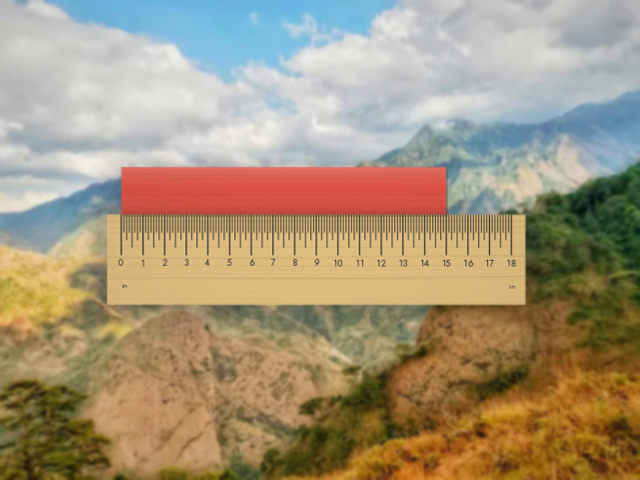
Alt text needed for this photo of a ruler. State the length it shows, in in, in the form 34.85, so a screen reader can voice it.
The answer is 15
